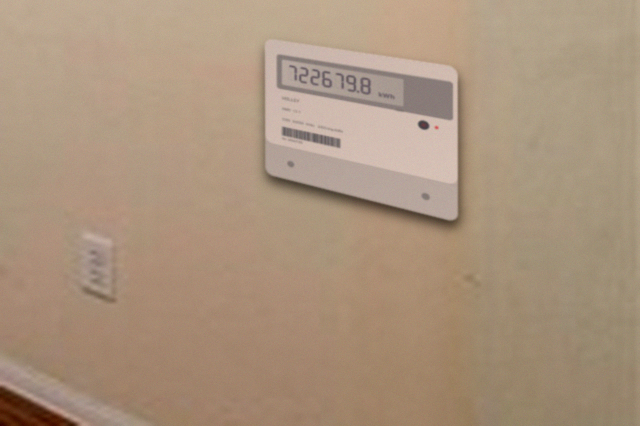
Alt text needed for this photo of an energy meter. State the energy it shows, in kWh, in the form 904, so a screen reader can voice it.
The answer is 722679.8
